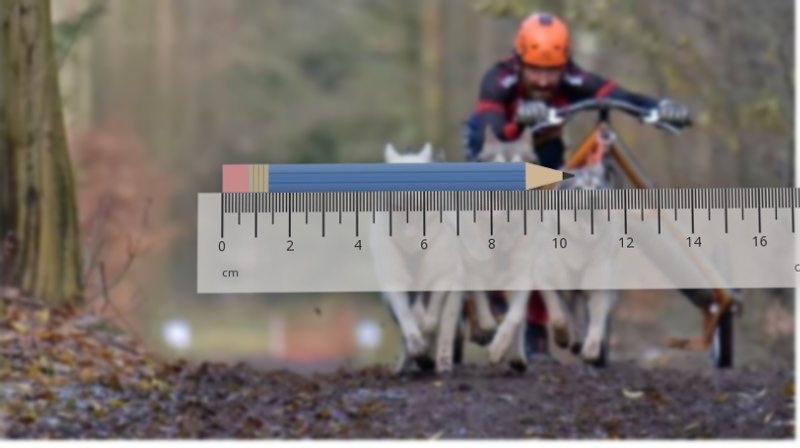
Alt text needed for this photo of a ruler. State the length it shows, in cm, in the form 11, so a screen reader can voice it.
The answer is 10.5
